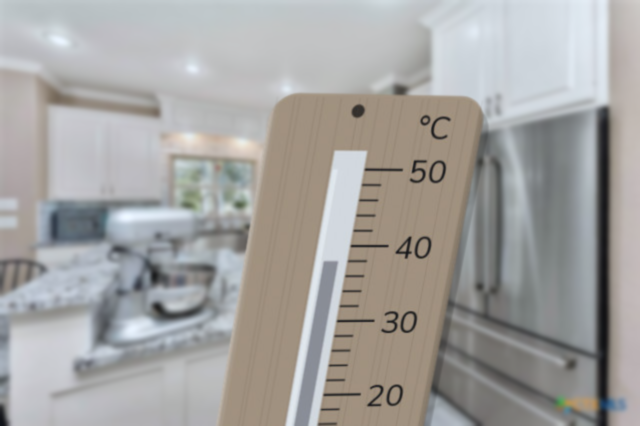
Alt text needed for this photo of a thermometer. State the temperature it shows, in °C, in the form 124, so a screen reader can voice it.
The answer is 38
